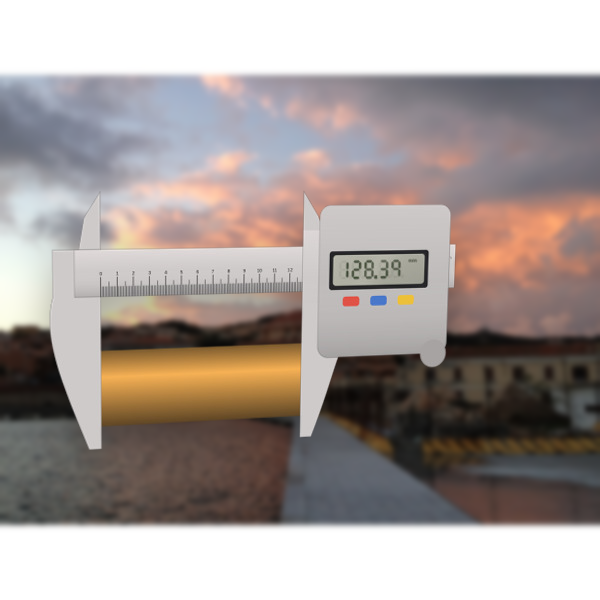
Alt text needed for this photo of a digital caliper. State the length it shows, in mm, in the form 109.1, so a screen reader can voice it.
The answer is 128.39
